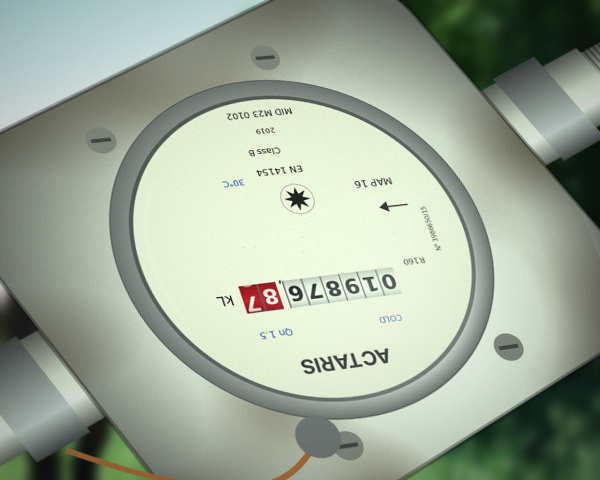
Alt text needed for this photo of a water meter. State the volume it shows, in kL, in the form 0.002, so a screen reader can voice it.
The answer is 19876.87
